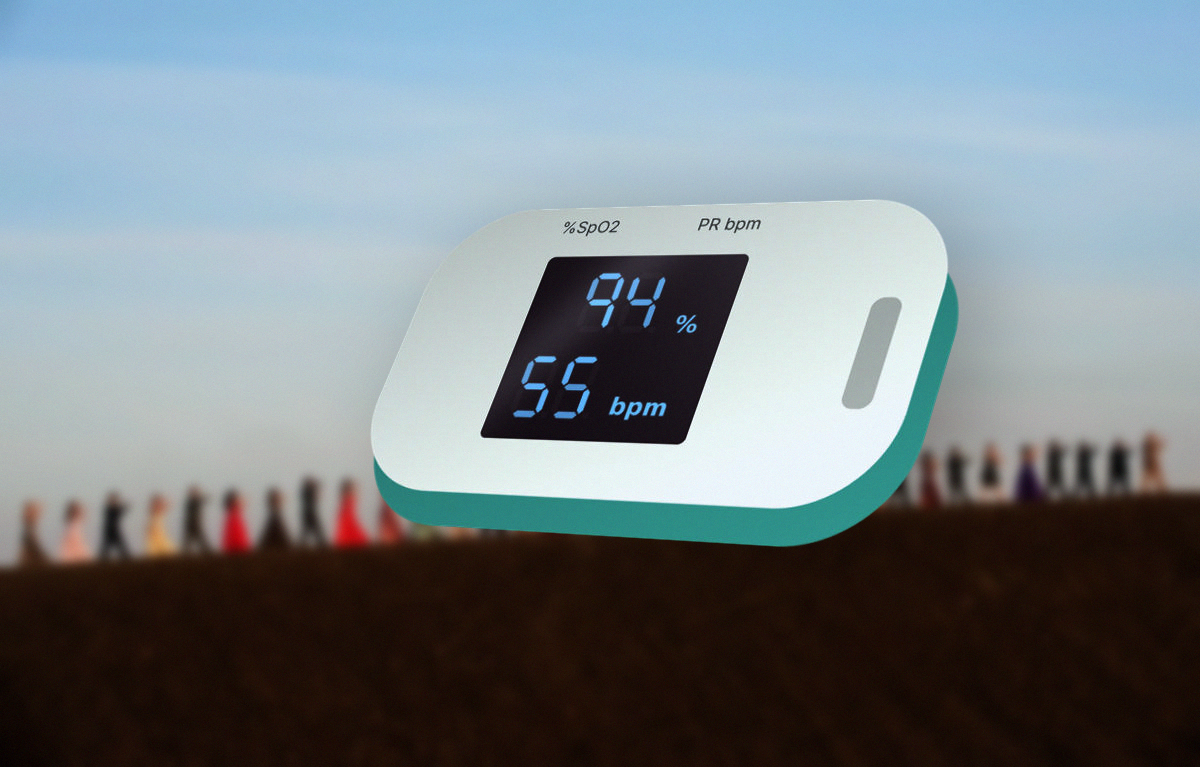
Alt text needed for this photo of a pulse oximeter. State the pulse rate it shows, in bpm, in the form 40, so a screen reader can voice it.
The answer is 55
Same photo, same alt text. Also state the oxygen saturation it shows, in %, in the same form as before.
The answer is 94
